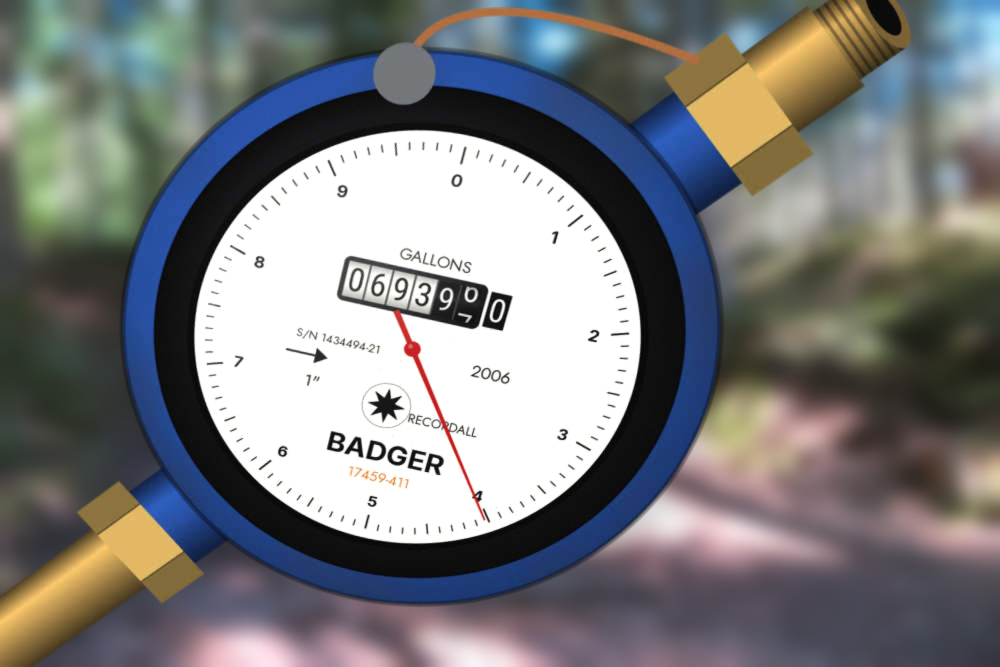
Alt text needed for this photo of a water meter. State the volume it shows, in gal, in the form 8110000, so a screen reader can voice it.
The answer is 693964.0
